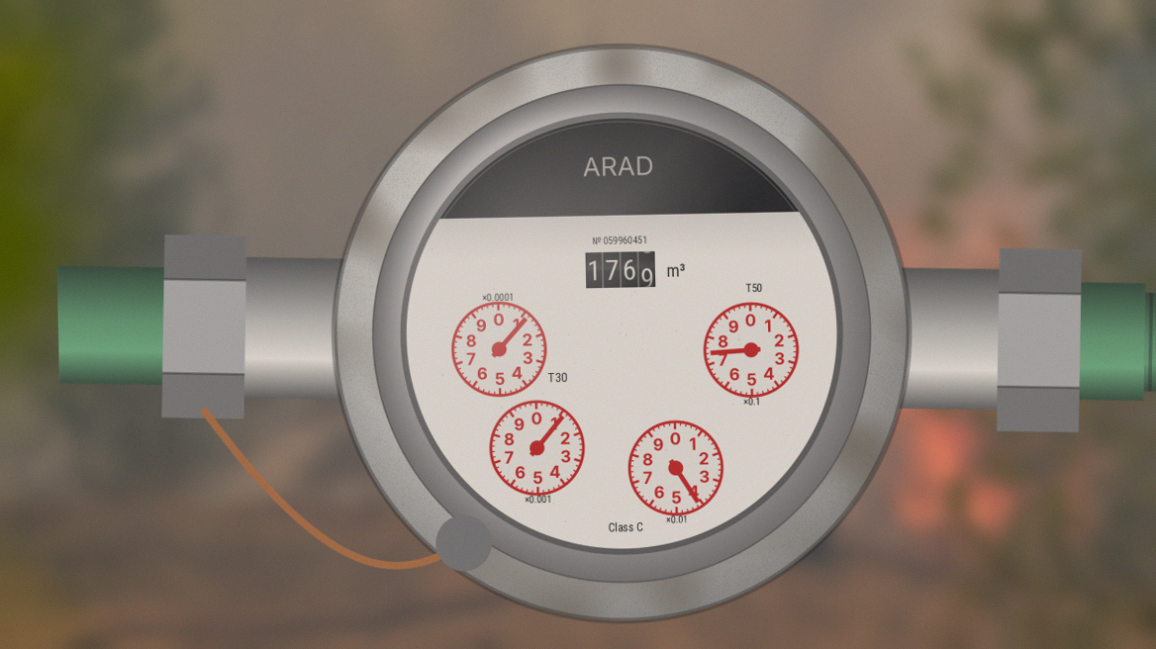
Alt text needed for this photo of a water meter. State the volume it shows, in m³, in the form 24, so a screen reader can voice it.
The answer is 1768.7411
